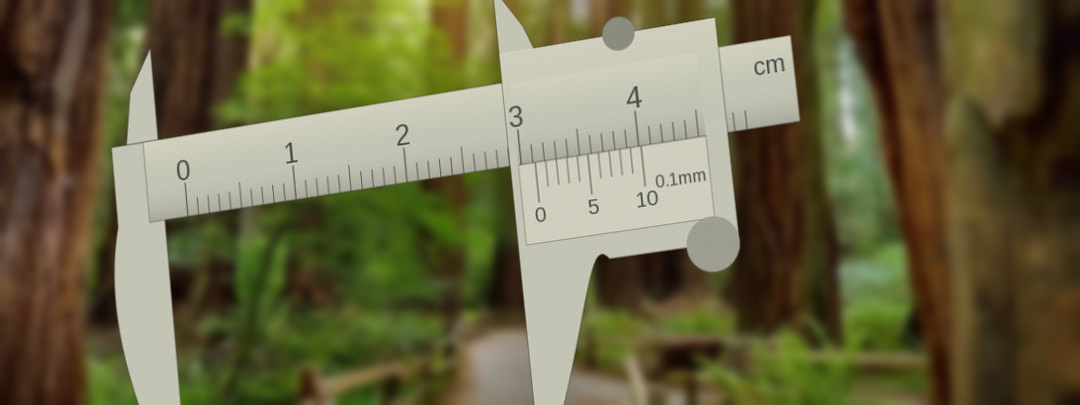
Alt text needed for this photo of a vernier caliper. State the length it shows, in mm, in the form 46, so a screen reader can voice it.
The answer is 31.2
